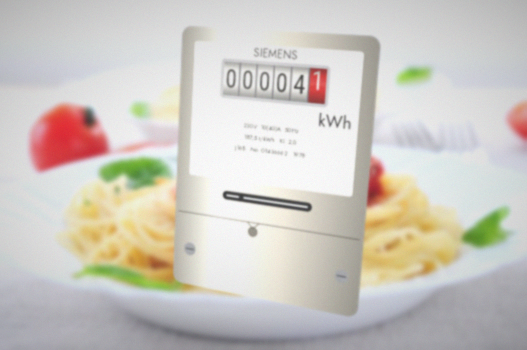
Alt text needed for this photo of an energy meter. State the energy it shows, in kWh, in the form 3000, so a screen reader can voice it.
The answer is 4.1
